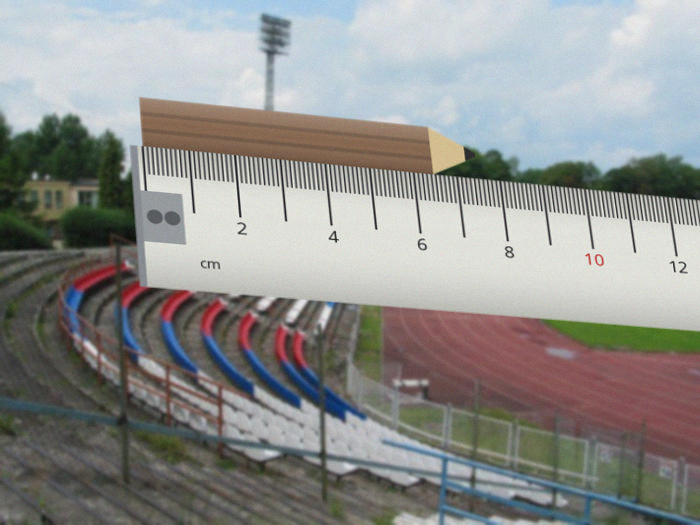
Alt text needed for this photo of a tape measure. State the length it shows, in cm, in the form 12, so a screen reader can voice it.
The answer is 7.5
